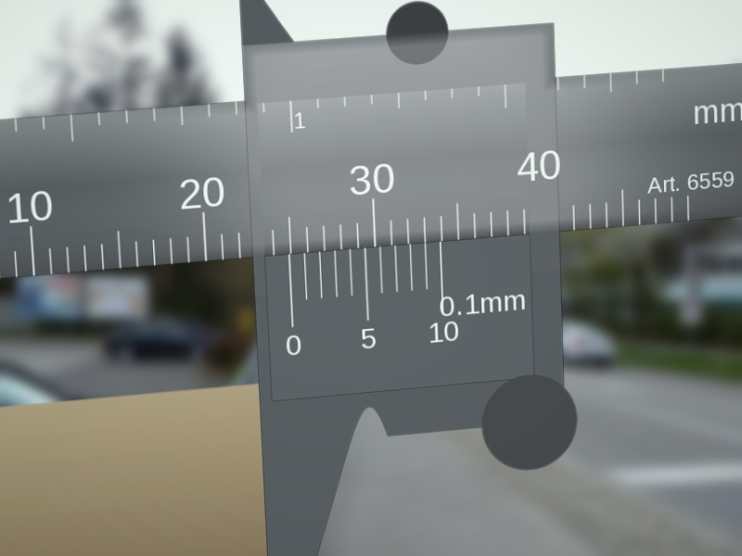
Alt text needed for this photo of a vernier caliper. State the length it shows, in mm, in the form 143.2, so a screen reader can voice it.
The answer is 24.9
